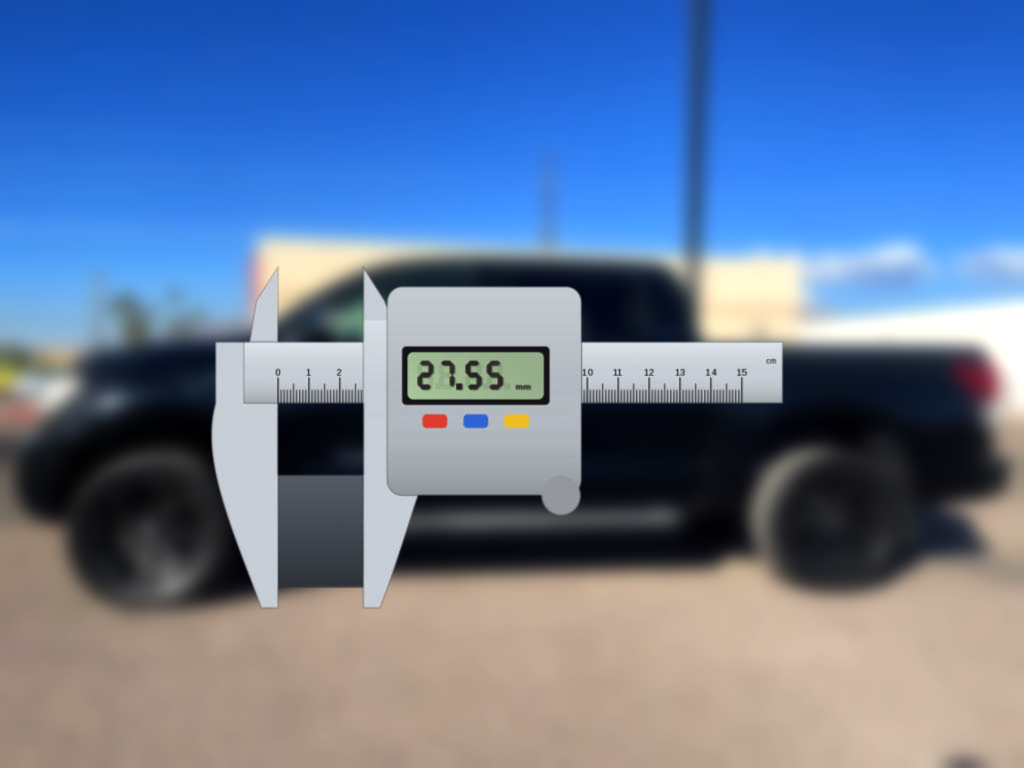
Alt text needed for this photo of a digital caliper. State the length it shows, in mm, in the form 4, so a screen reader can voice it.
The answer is 27.55
